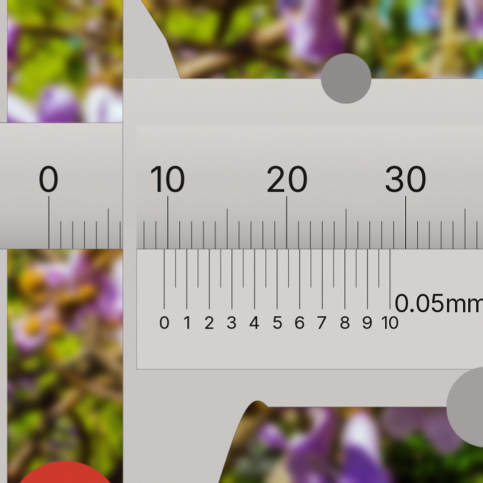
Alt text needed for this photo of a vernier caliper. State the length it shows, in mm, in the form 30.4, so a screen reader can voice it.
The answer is 9.7
